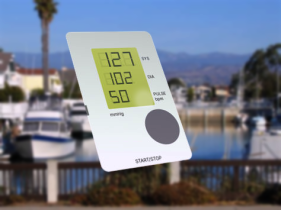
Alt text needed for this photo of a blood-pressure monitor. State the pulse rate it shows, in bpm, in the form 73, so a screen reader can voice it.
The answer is 50
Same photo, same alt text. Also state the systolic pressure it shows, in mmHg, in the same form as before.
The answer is 127
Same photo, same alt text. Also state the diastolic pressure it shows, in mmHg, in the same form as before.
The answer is 102
